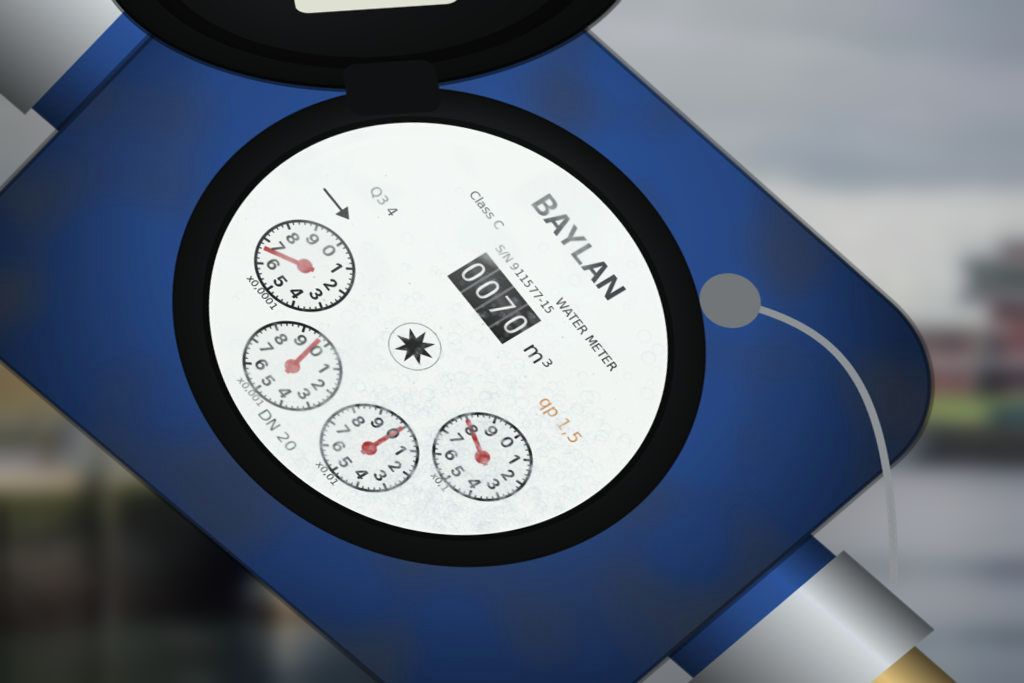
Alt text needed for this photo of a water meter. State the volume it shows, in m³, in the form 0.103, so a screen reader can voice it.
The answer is 70.7996
